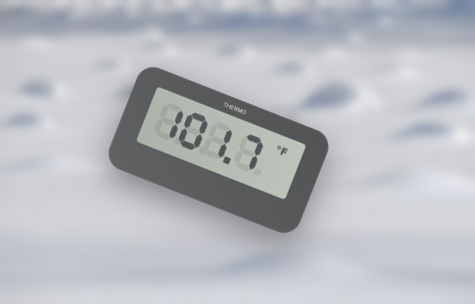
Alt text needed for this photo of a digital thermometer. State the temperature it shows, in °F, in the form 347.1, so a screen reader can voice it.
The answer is 101.7
